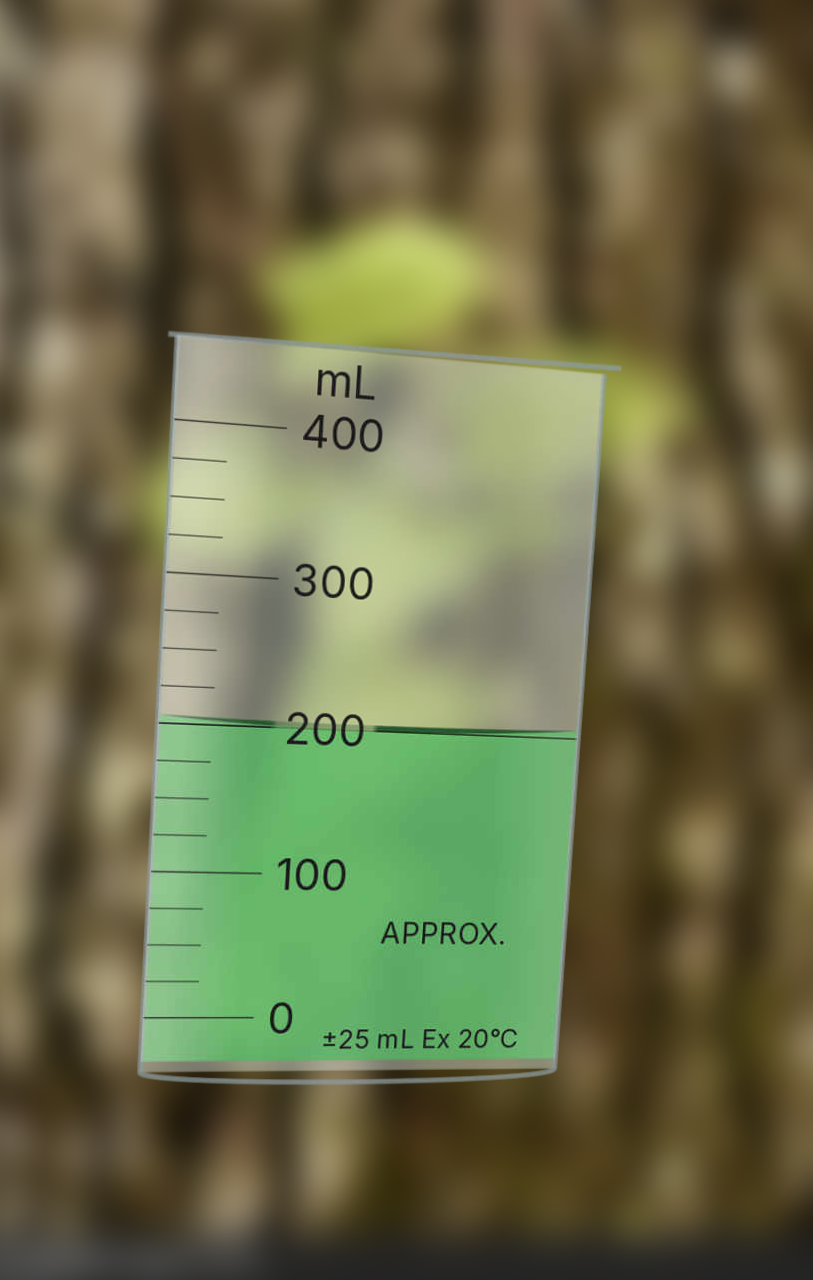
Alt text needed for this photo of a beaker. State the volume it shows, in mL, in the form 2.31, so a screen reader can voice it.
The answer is 200
